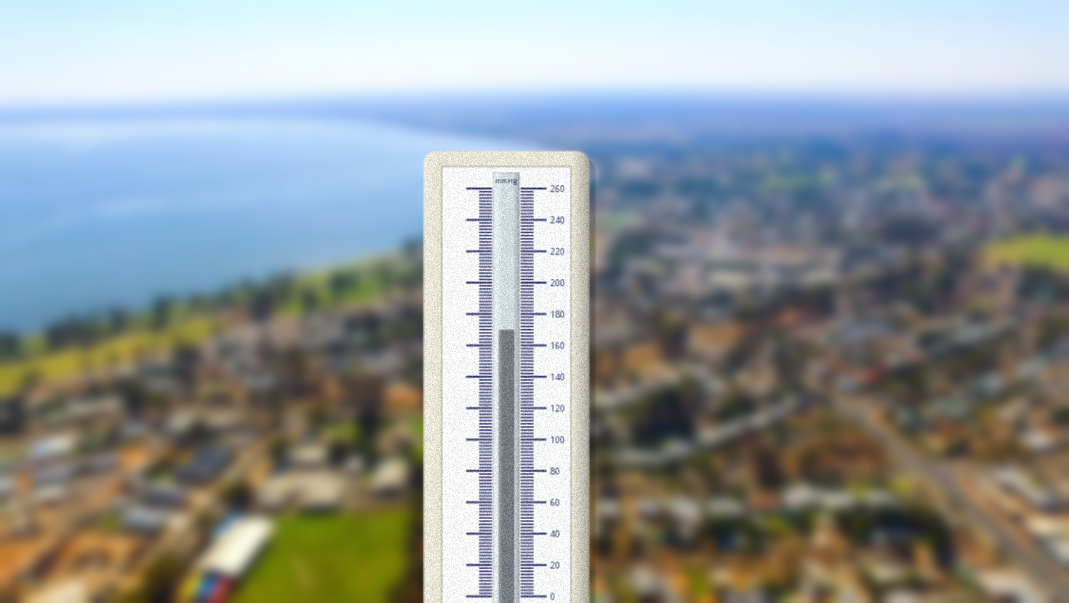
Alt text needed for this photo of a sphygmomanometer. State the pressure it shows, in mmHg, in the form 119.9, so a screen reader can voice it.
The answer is 170
